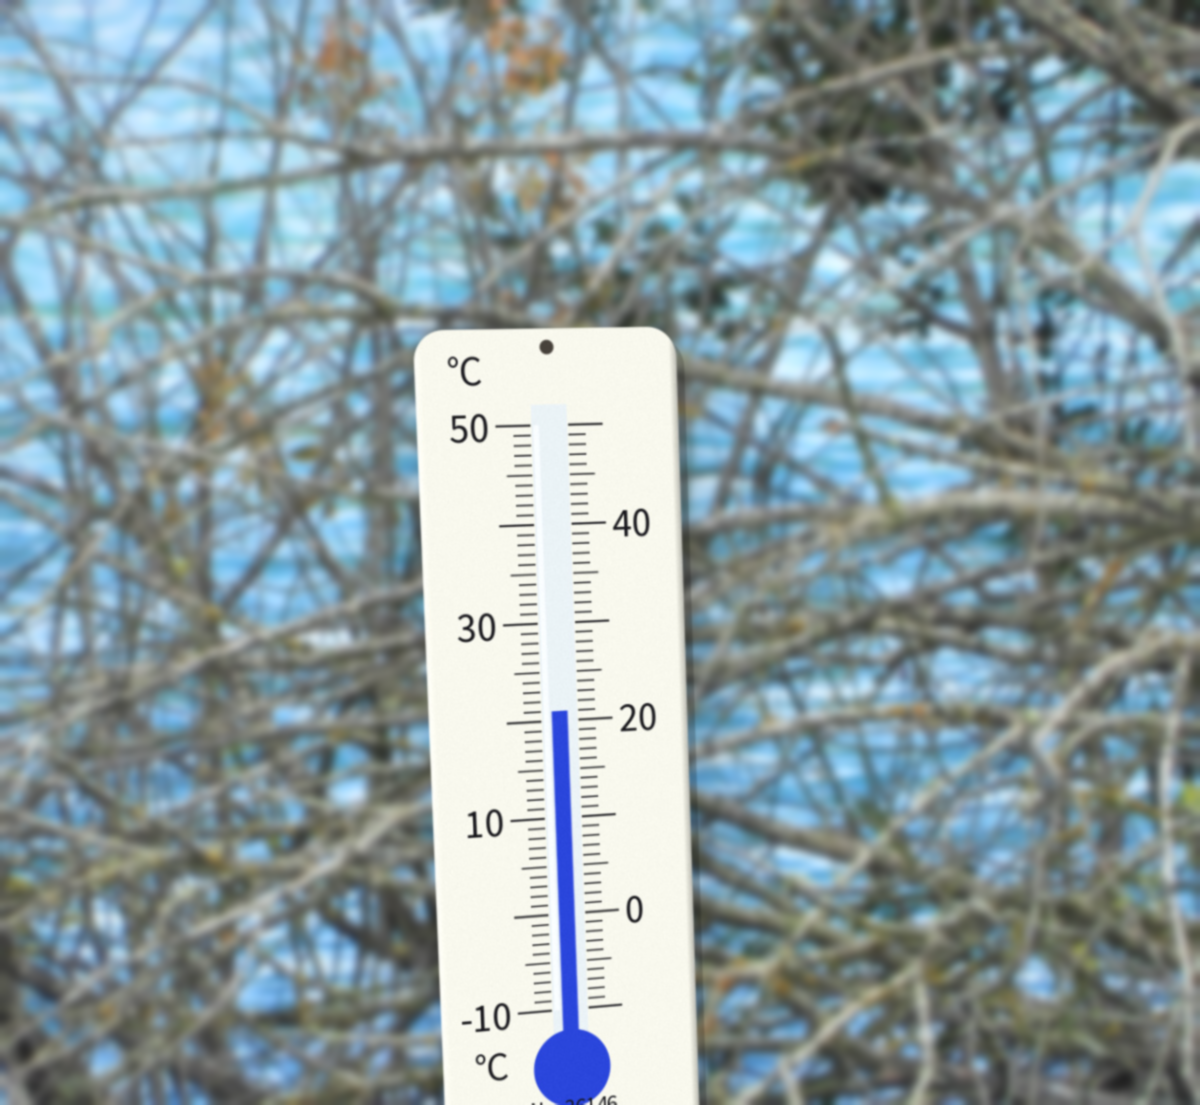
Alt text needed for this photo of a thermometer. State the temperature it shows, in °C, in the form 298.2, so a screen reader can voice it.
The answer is 21
